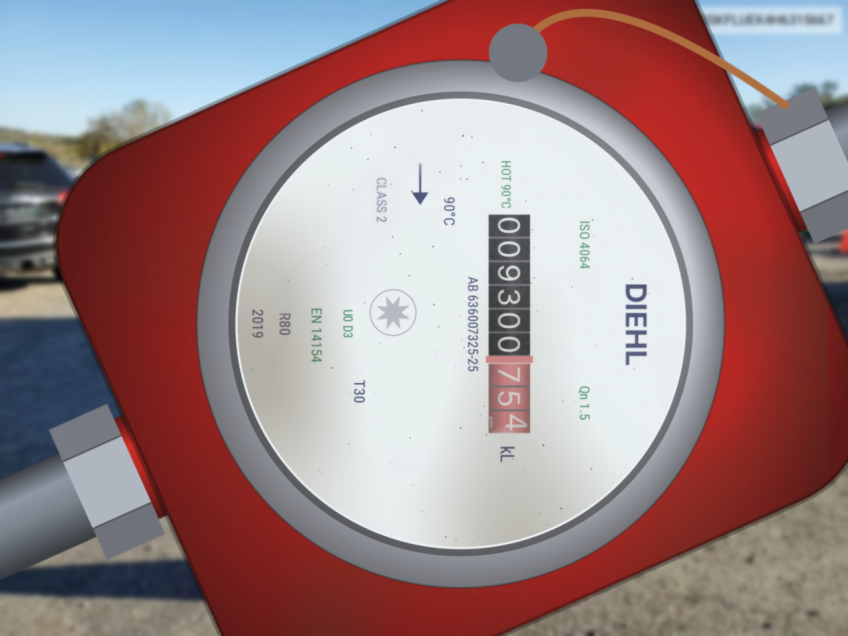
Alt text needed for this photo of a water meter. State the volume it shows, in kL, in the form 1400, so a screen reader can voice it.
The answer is 9300.754
